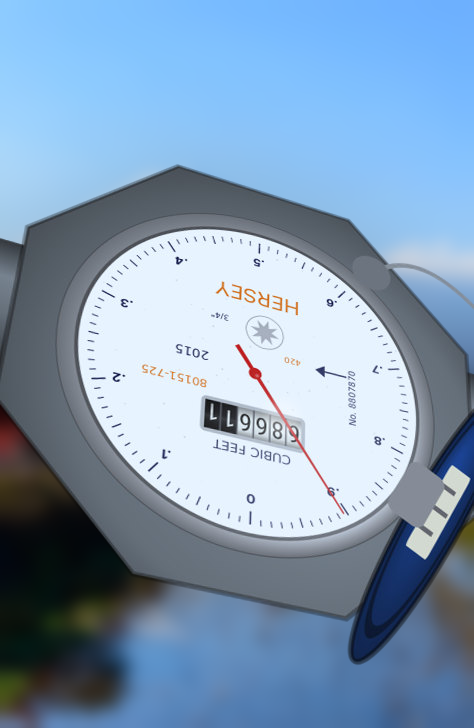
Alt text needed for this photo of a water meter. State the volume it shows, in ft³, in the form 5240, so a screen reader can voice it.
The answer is 686610.90
